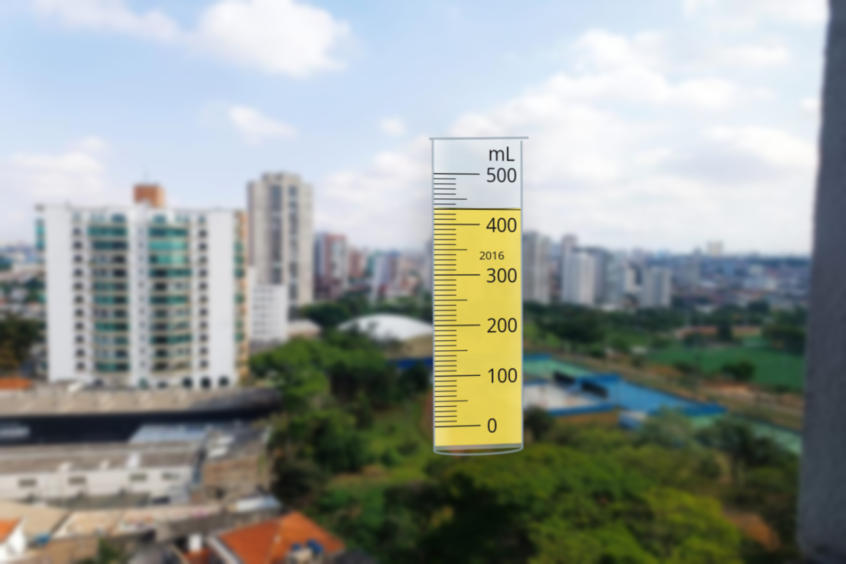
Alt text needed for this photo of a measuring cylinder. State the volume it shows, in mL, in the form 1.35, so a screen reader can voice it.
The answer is 430
